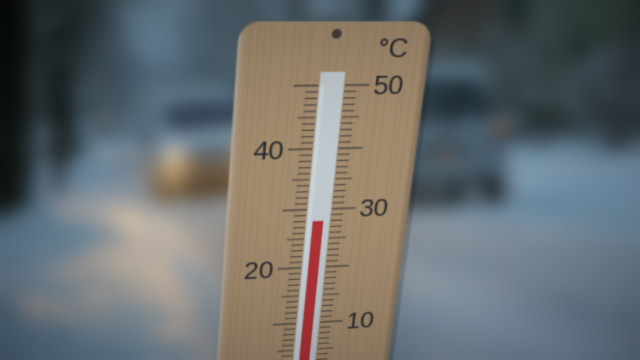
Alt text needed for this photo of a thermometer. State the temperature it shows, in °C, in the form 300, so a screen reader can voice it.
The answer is 28
